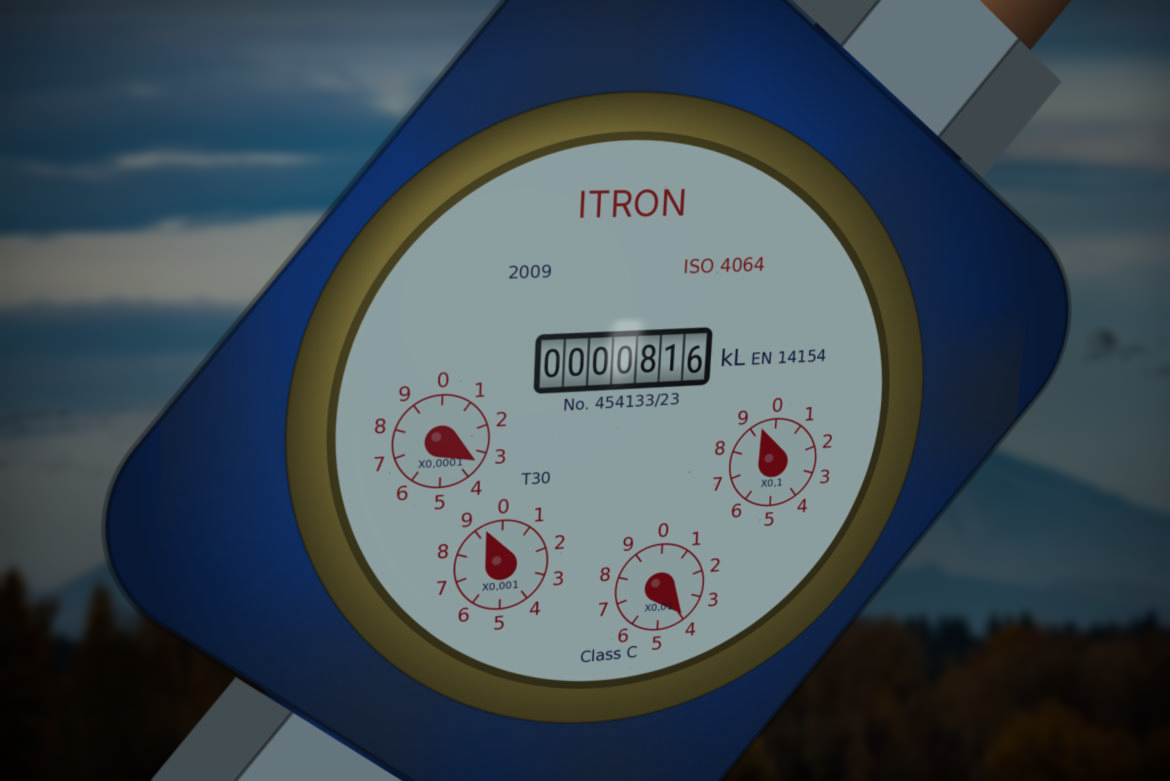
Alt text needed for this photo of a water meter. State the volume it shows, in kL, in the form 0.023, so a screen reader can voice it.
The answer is 815.9393
